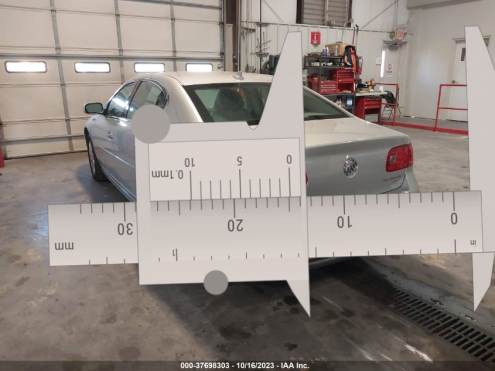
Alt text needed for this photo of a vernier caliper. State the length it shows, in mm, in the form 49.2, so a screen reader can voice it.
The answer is 14.9
